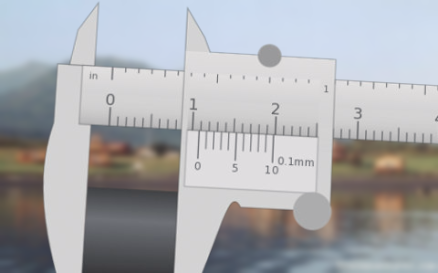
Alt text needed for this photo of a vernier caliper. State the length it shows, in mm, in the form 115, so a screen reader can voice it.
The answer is 10.8
